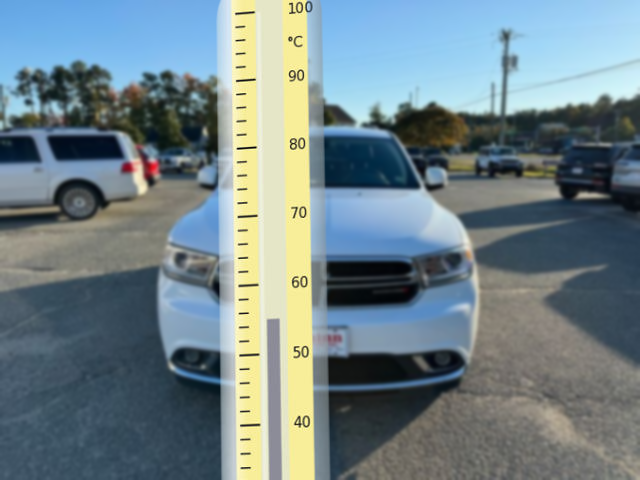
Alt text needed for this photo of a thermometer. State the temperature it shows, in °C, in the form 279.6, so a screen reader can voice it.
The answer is 55
